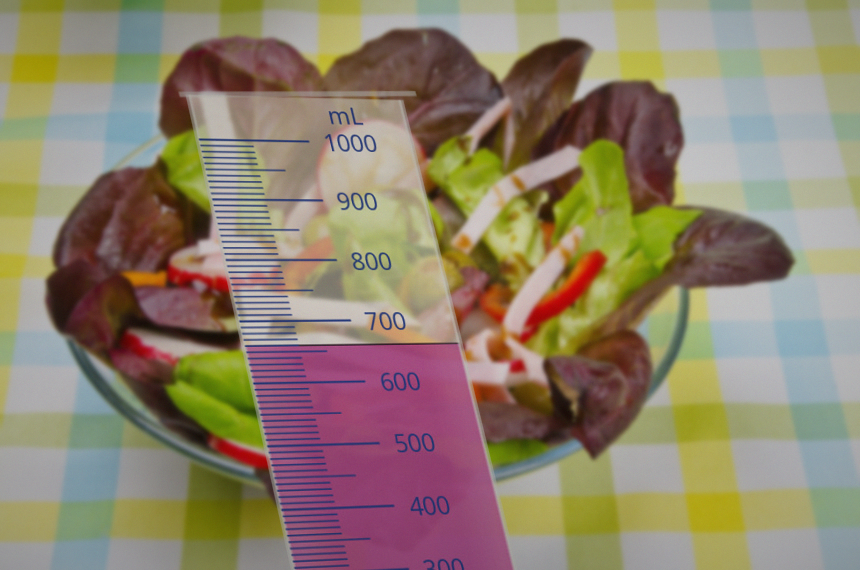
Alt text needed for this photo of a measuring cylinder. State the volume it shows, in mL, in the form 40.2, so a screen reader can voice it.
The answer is 660
